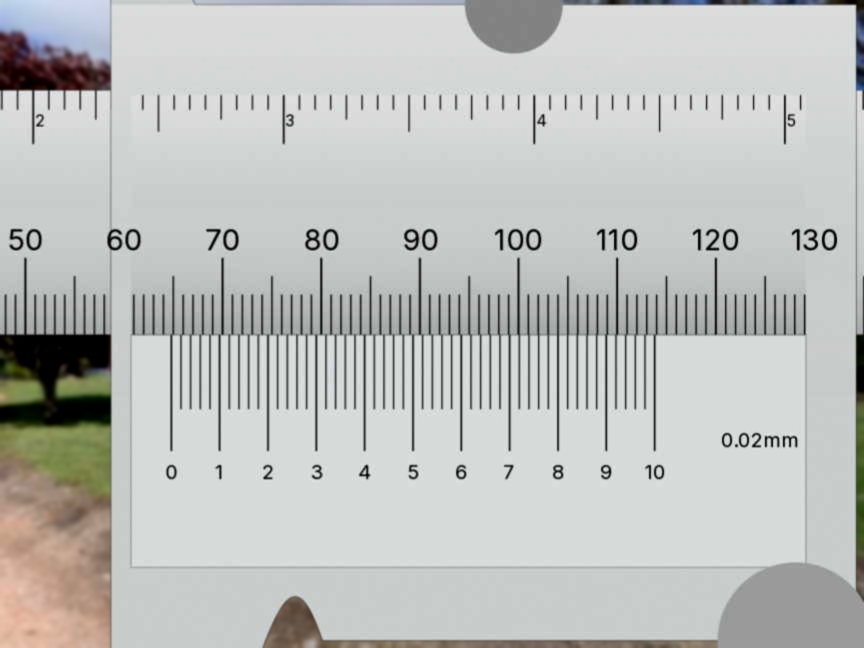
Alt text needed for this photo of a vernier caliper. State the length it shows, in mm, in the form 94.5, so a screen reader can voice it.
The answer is 64.8
